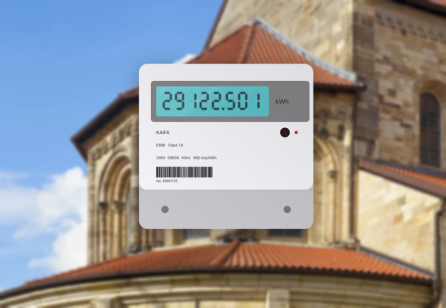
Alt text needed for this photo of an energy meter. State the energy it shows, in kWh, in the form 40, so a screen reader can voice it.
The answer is 29122.501
